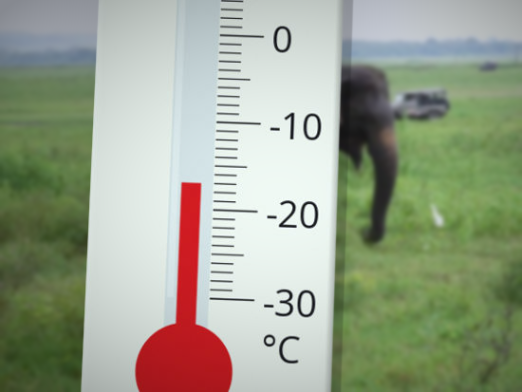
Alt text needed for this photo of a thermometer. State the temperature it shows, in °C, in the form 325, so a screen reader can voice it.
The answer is -17
